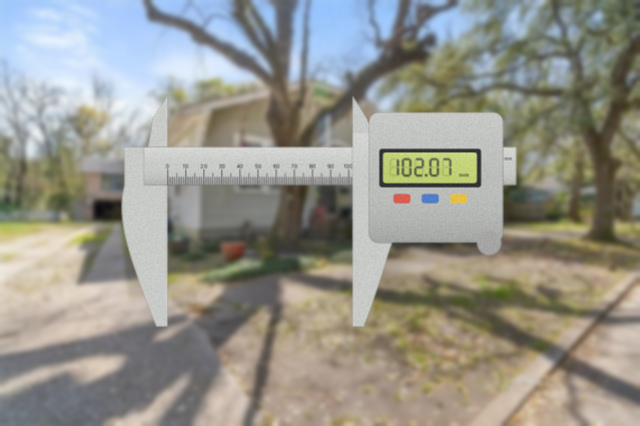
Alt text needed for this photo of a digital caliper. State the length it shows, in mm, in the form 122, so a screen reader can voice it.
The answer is 102.07
